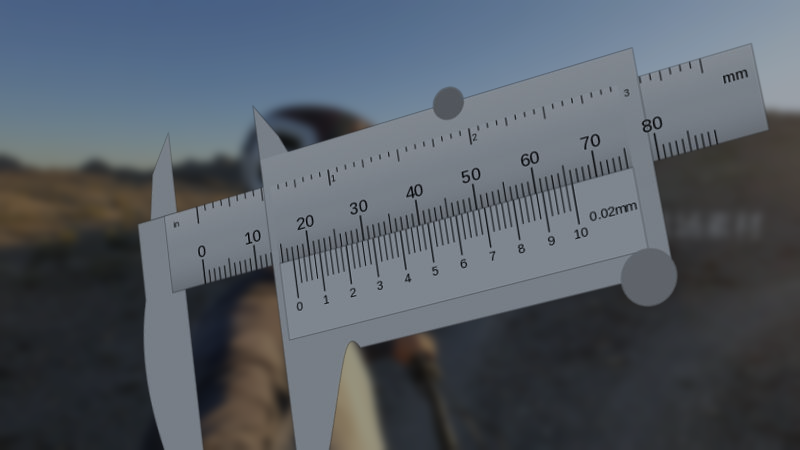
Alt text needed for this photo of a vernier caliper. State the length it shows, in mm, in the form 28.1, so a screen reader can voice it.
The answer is 17.0
